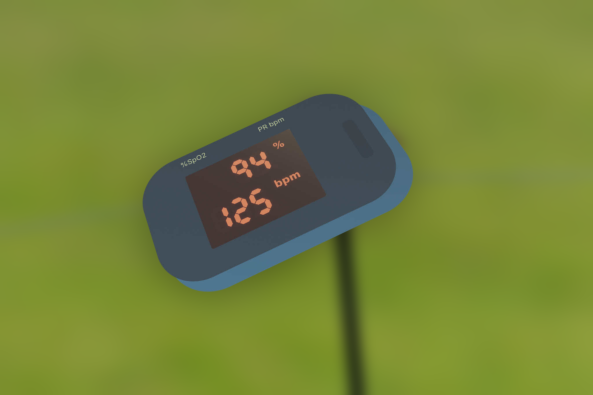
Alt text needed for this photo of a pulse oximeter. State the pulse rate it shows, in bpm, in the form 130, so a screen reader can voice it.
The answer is 125
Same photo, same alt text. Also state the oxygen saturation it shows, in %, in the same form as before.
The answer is 94
